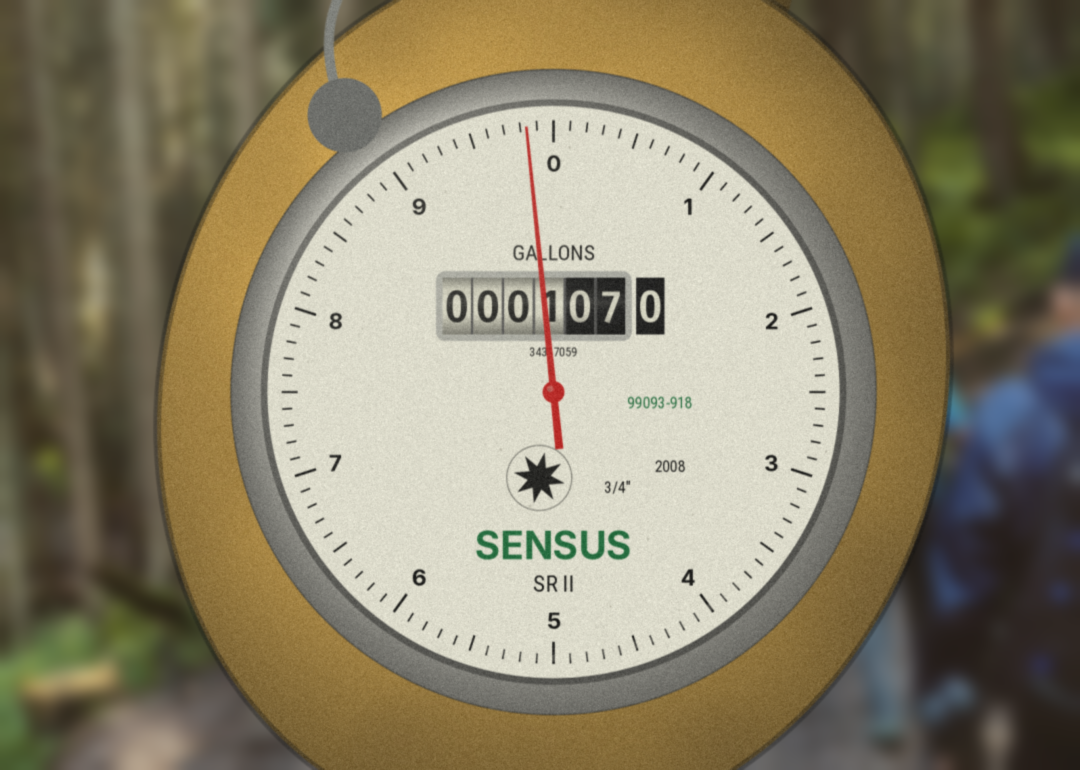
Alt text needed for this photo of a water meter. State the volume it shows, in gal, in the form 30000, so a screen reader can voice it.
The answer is 1069.8
